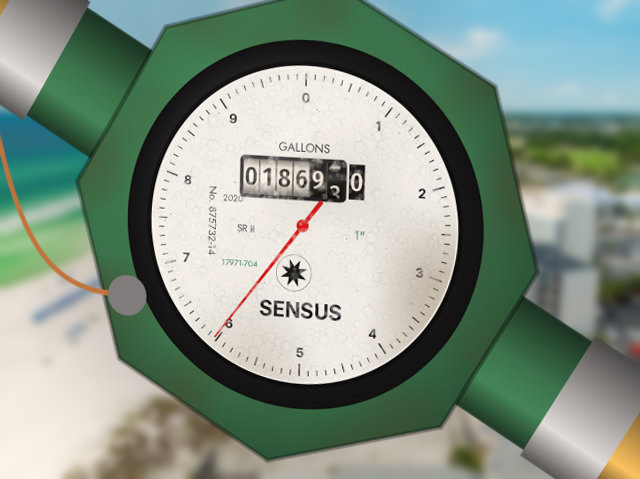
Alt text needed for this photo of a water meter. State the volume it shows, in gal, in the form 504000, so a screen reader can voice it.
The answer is 186926.0
